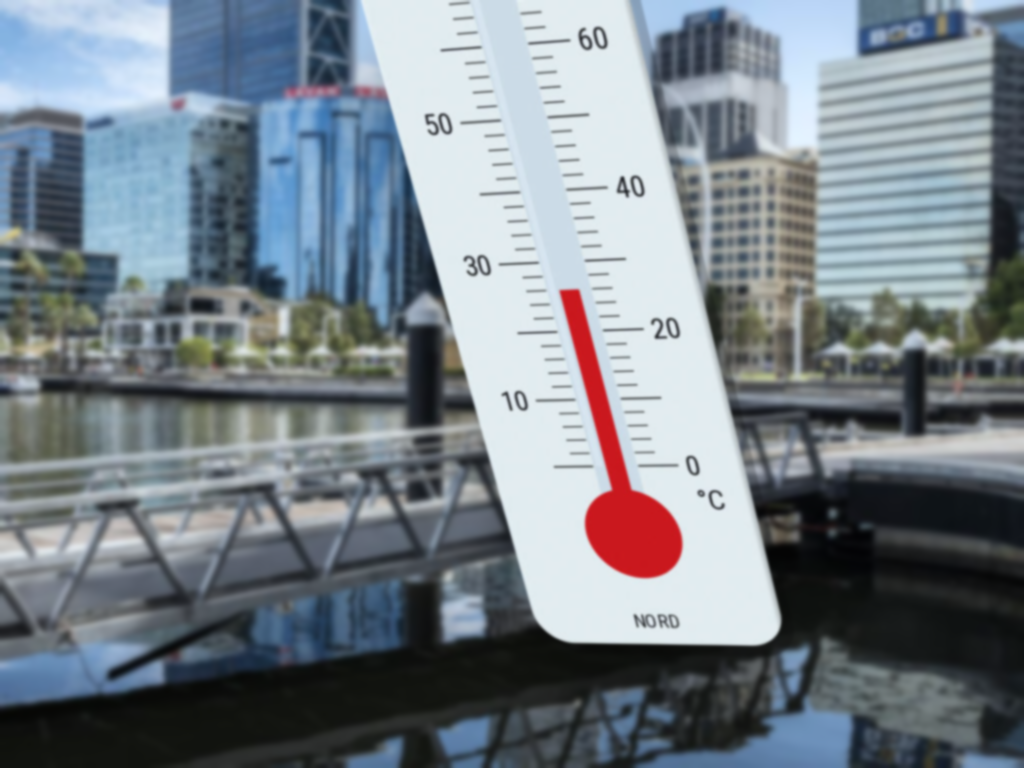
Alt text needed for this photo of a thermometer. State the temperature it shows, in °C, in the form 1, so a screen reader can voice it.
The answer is 26
